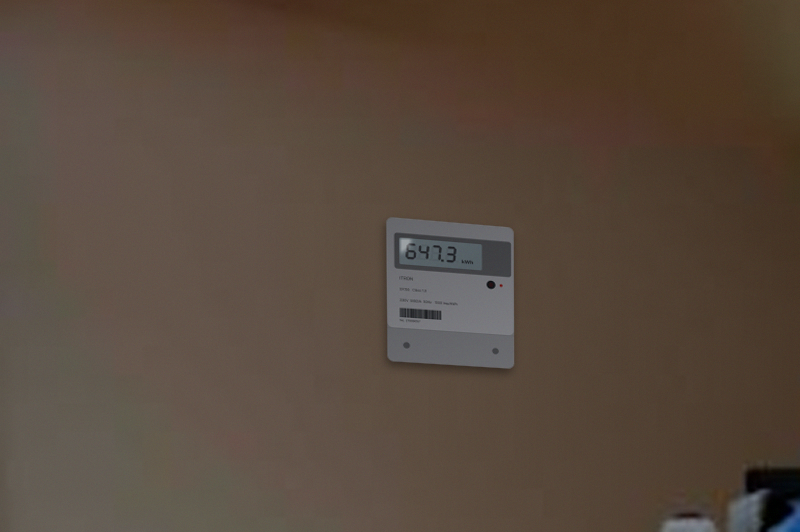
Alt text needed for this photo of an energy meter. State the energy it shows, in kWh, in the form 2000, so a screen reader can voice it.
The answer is 647.3
